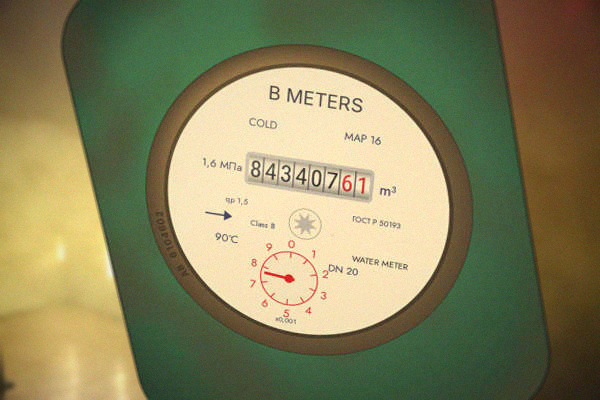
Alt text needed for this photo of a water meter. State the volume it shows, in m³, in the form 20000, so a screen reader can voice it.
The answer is 843407.617
